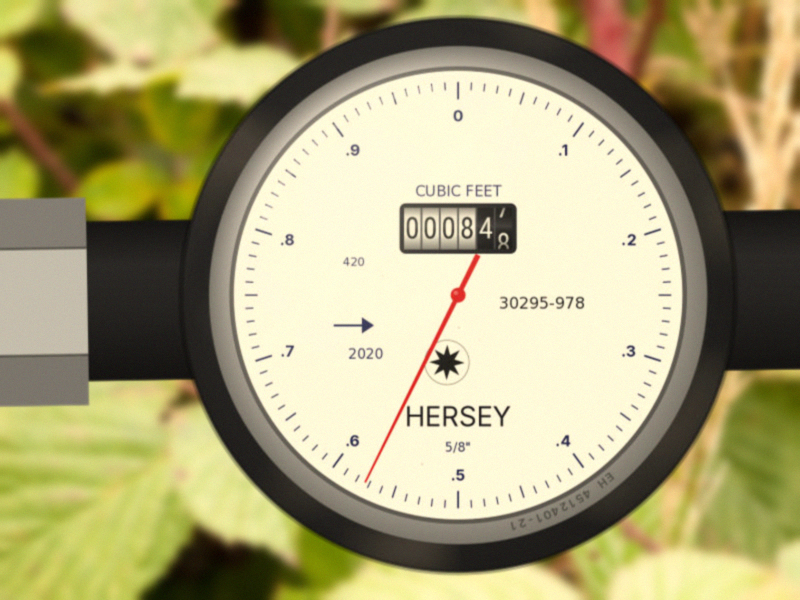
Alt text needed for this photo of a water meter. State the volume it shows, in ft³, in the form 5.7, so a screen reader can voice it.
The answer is 847.57
